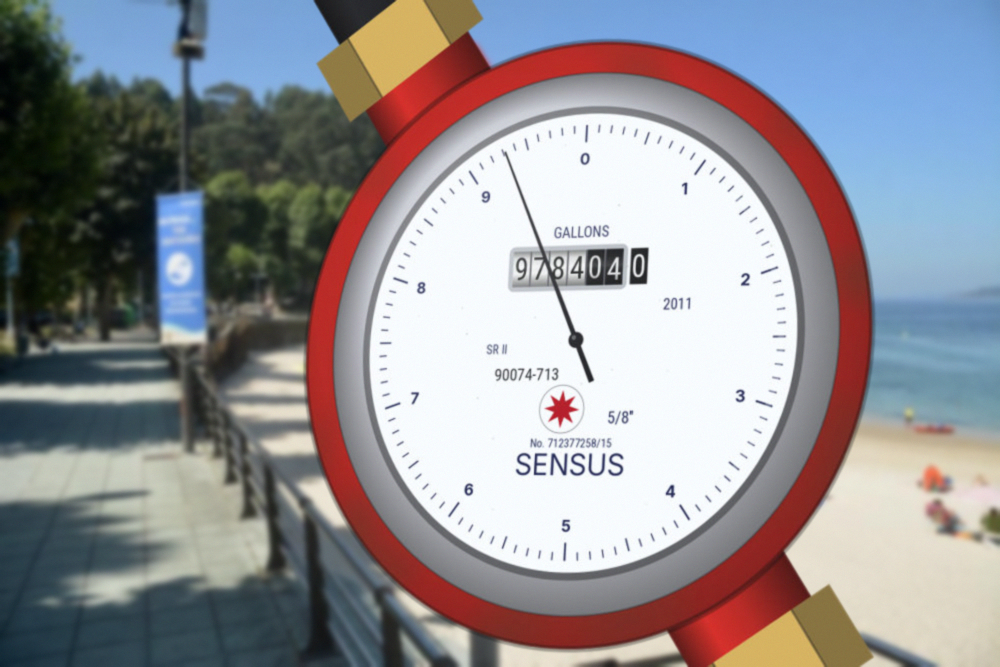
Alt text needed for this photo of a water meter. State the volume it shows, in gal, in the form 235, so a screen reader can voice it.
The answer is 9784039.3
